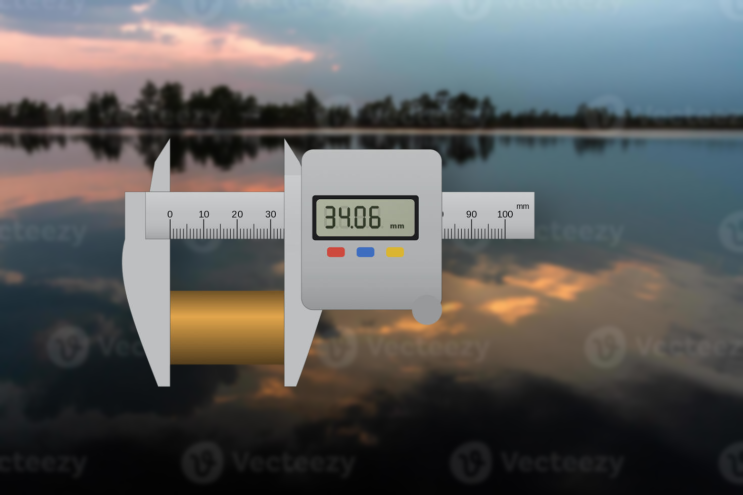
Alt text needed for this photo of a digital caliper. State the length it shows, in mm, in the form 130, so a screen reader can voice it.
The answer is 34.06
